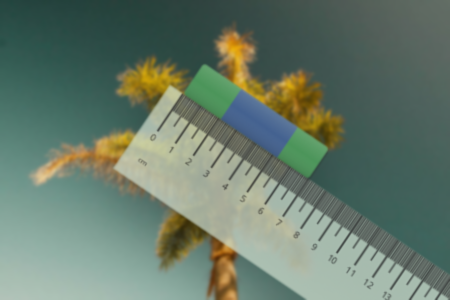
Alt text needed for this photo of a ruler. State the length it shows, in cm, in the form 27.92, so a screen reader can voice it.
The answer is 7
